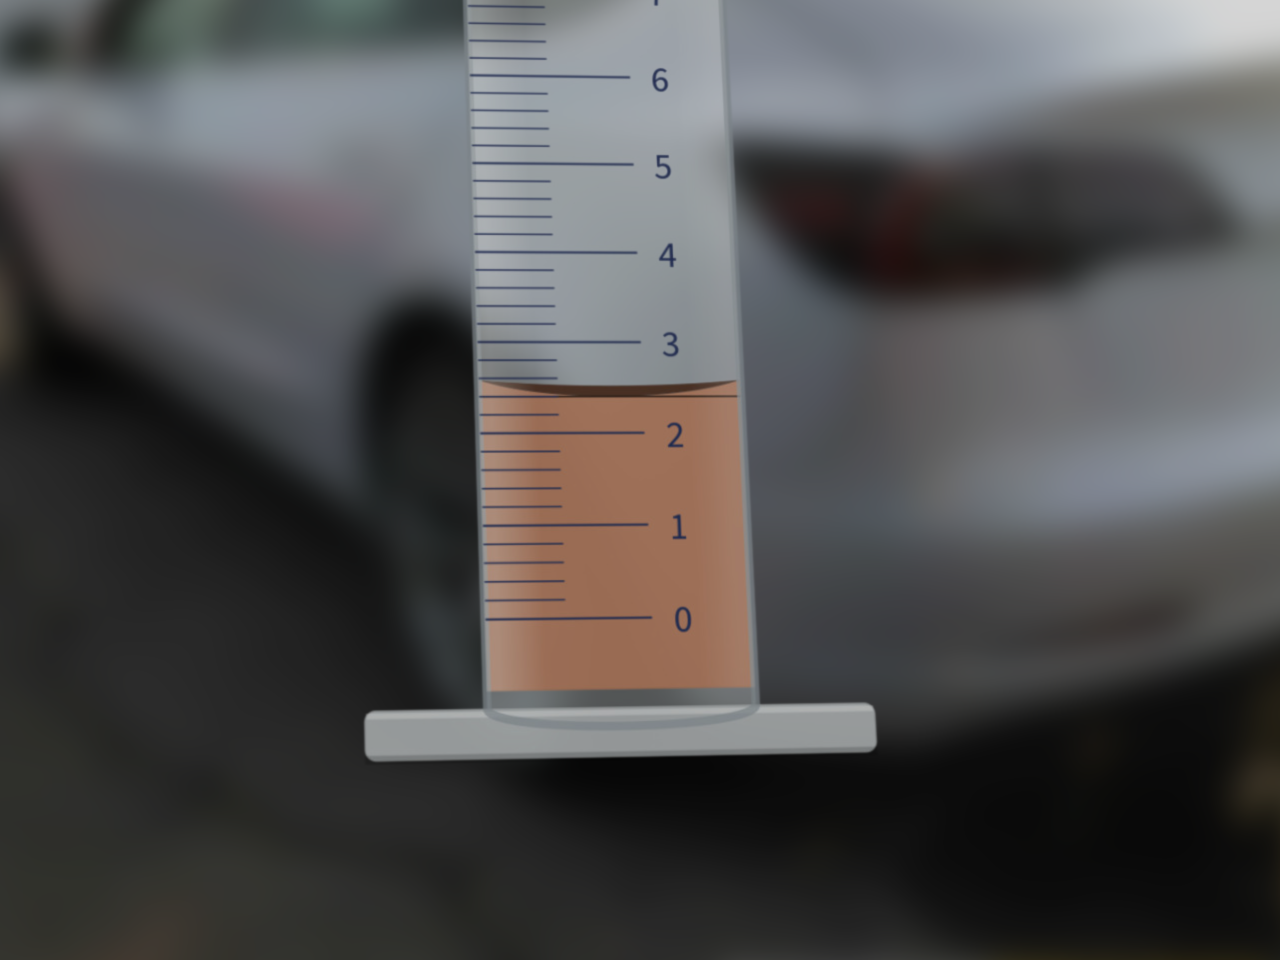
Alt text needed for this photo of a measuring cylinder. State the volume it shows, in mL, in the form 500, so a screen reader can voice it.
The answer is 2.4
